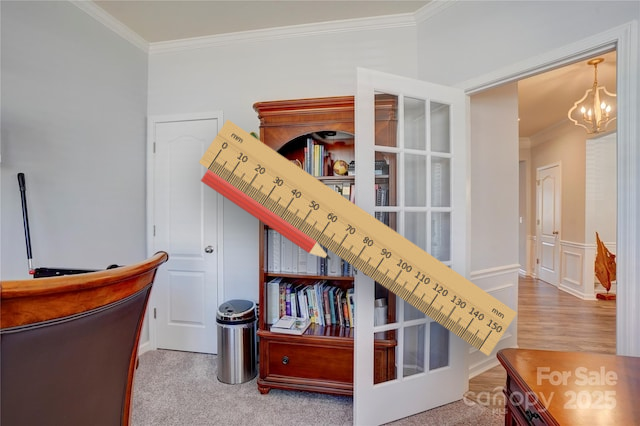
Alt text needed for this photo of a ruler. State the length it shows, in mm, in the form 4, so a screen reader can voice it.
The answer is 70
